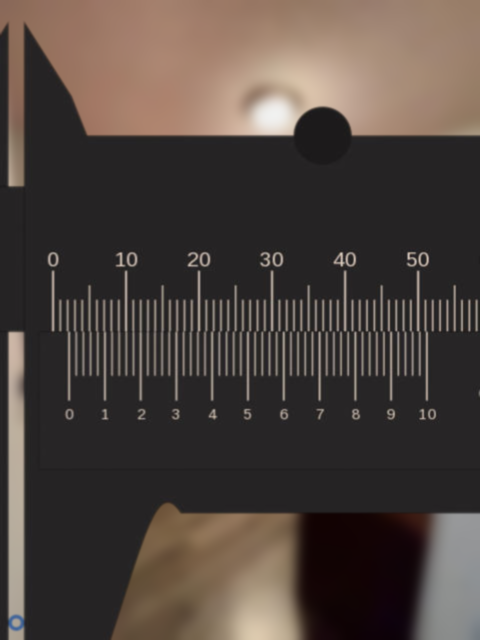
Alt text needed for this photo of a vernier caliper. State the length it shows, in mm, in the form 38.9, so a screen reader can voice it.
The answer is 2.2
